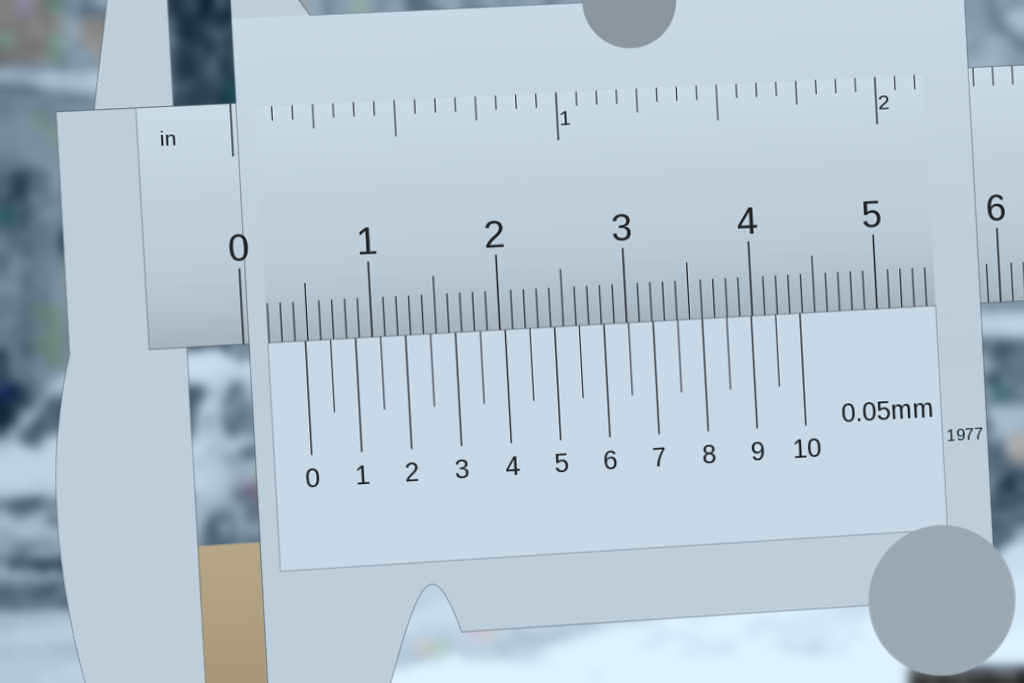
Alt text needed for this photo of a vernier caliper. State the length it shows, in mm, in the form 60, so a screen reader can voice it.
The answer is 4.8
